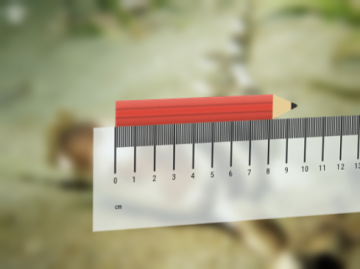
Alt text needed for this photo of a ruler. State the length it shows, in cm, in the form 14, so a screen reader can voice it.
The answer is 9.5
